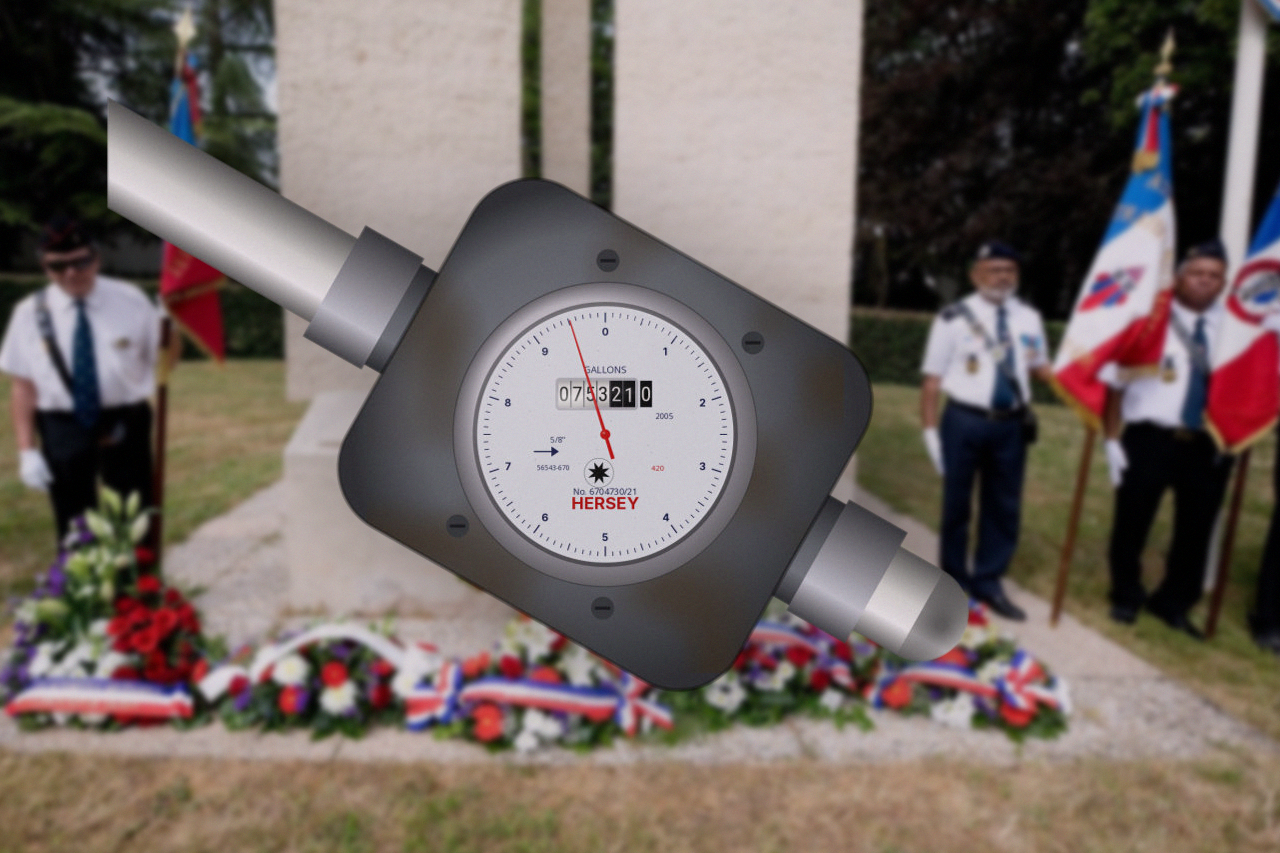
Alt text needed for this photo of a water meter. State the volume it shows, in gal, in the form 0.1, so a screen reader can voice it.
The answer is 753209.5
